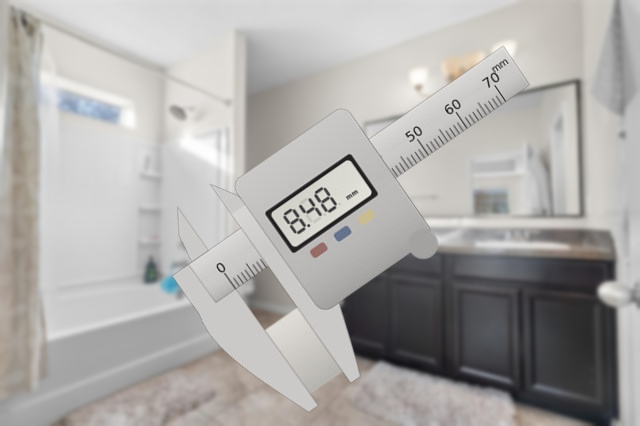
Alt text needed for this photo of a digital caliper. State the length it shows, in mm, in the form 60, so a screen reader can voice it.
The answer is 8.48
